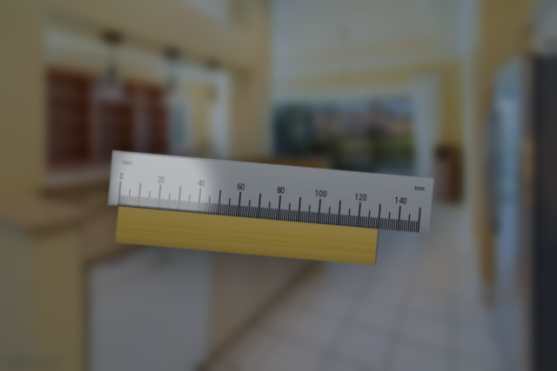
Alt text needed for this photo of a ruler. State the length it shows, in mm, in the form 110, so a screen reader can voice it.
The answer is 130
